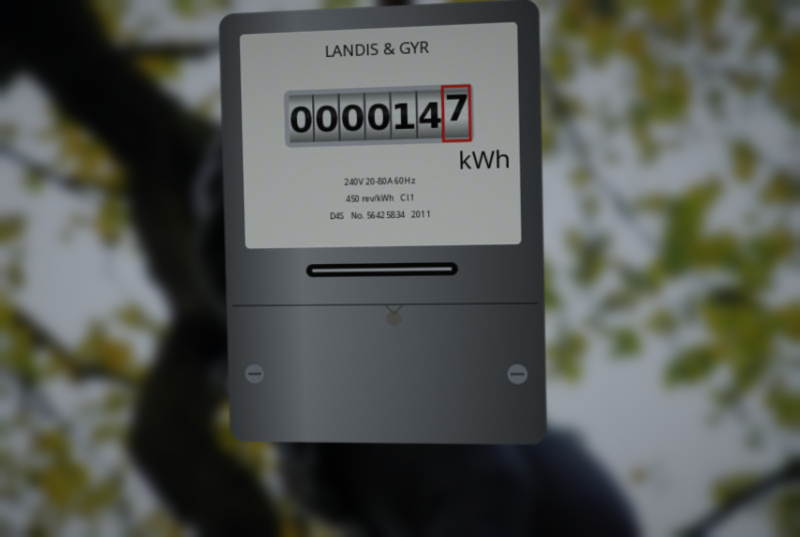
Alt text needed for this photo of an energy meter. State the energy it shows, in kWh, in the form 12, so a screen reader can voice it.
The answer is 14.7
